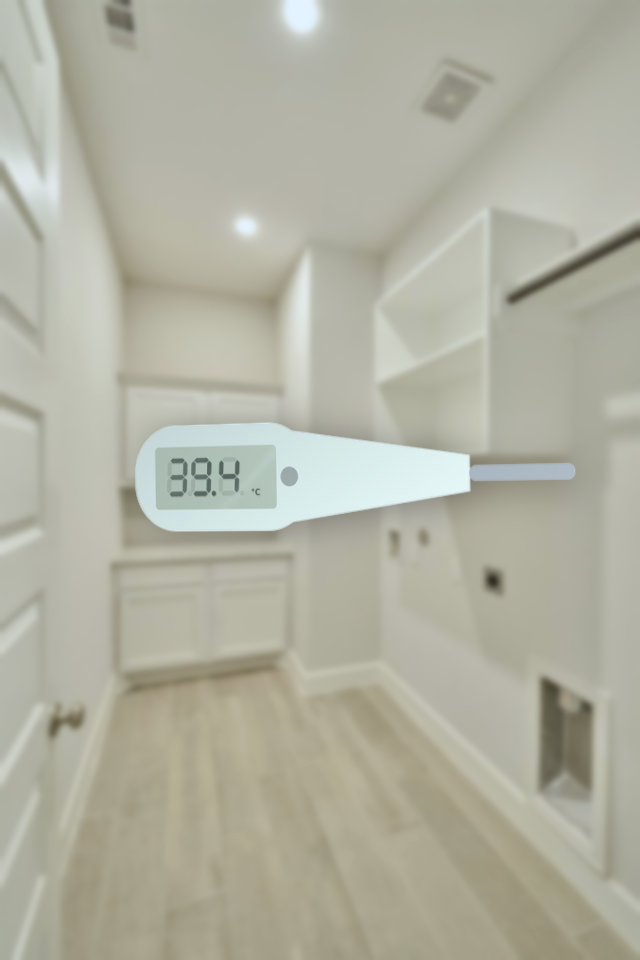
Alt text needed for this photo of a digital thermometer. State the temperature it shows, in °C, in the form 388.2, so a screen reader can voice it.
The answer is 39.4
